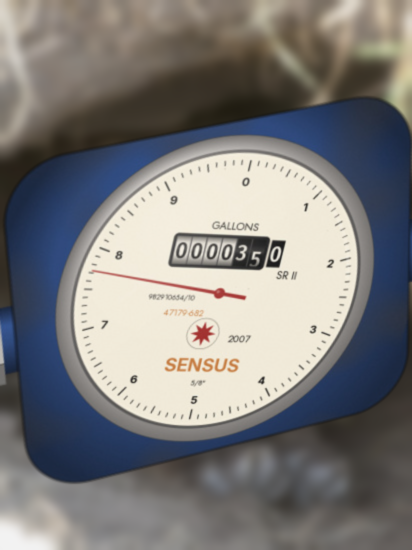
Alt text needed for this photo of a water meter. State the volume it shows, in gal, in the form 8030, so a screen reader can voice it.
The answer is 347.7
